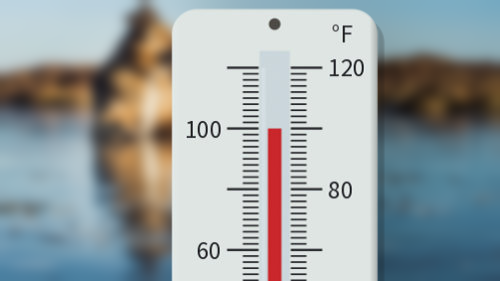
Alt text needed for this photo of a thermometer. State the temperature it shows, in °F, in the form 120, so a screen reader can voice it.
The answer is 100
